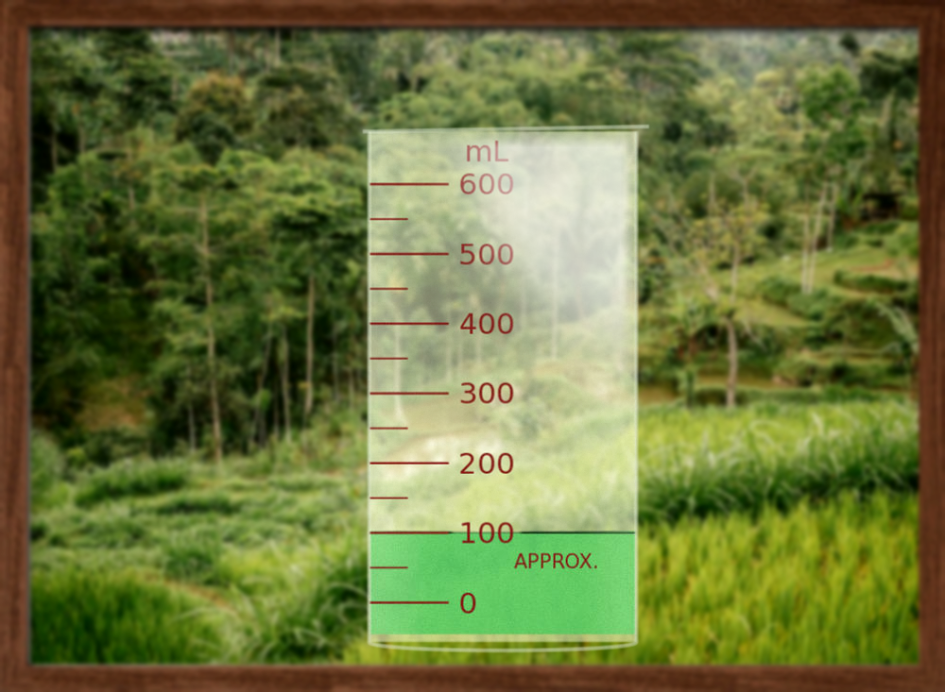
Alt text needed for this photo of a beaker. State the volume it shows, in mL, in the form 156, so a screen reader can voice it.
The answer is 100
